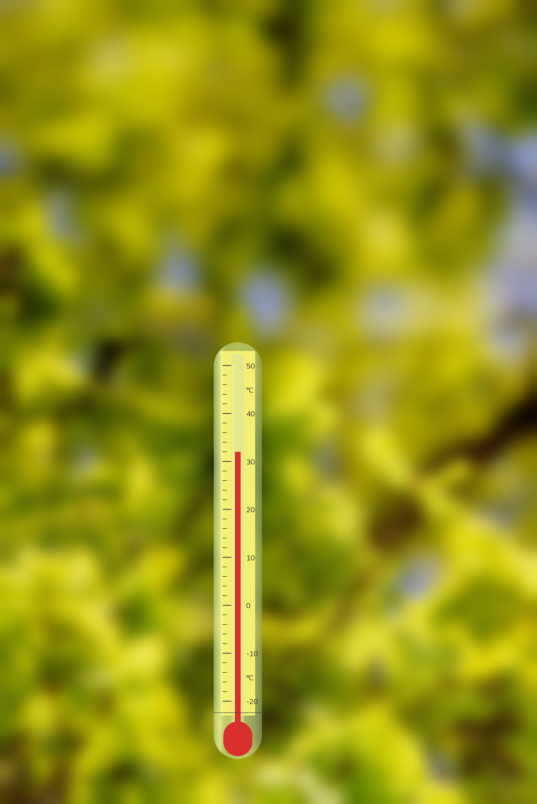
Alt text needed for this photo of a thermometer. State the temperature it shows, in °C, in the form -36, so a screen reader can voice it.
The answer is 32
